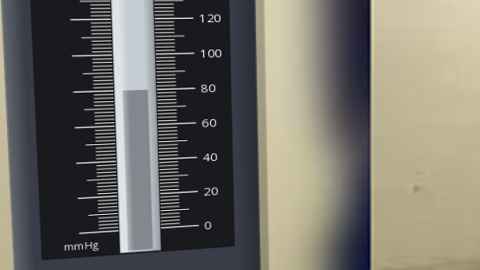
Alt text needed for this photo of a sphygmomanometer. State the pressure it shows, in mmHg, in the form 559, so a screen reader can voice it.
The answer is 80
